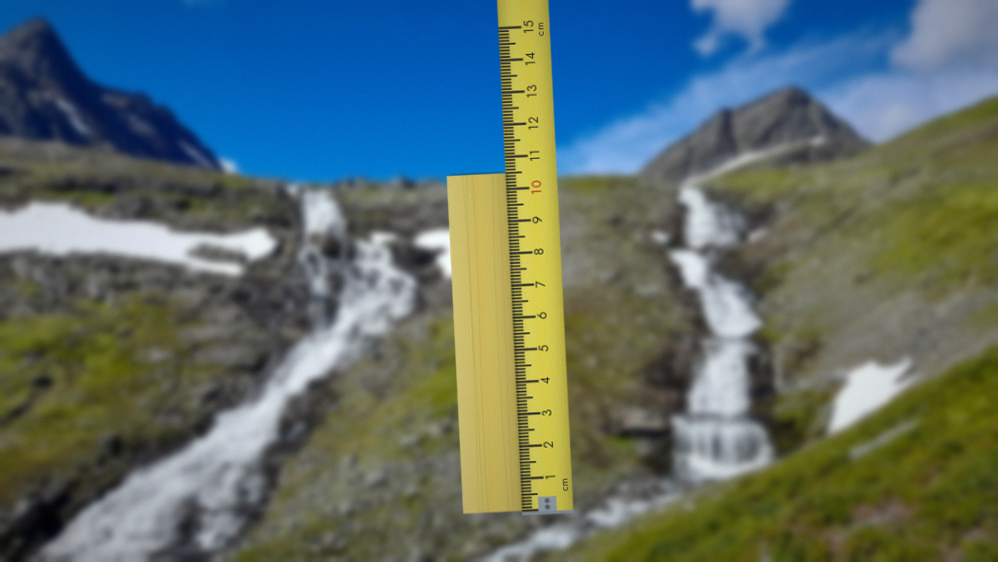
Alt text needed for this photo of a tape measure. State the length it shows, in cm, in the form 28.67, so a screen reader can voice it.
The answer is 10.5
